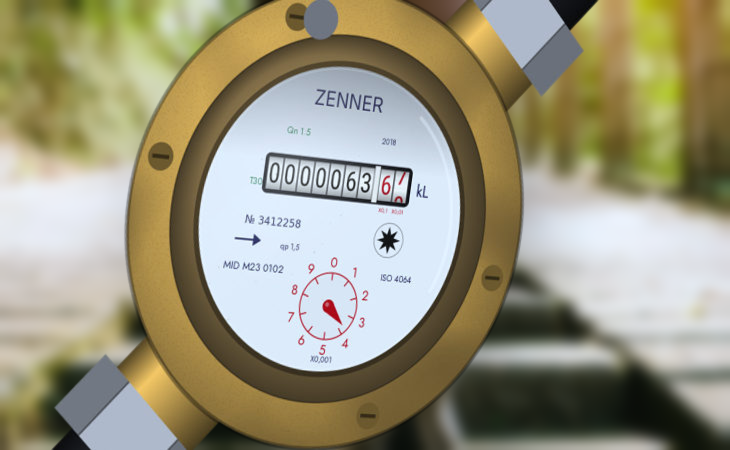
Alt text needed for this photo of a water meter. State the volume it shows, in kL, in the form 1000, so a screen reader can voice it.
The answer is 63.673
